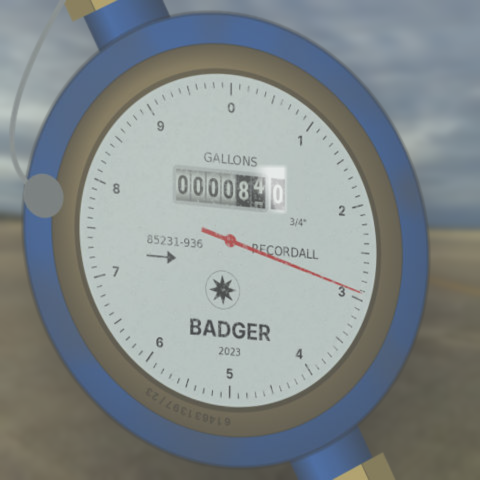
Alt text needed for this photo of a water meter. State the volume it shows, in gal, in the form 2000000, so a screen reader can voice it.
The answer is 842.9
